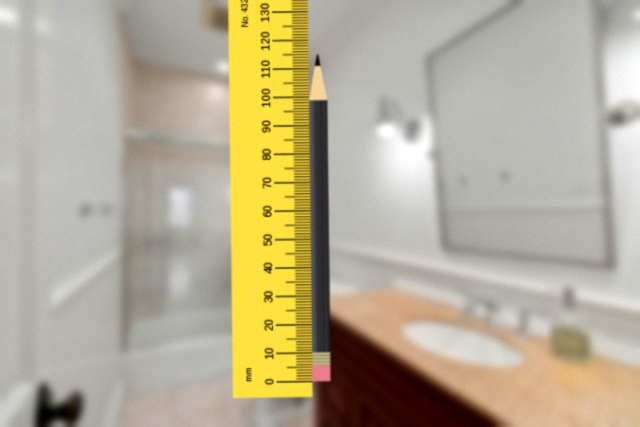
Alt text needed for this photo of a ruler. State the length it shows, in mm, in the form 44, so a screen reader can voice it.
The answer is 115
